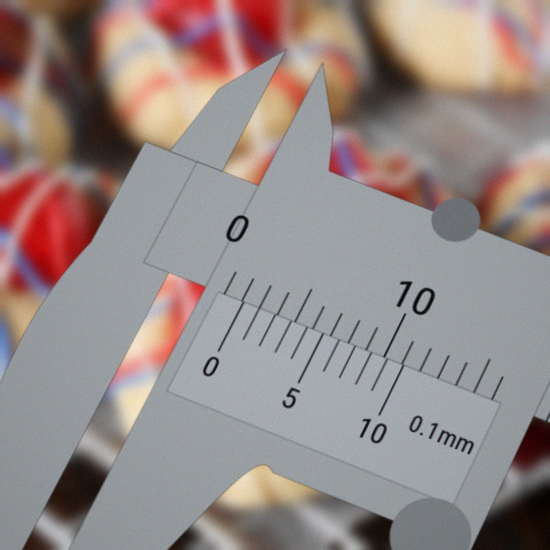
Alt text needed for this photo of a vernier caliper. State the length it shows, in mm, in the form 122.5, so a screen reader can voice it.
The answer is 2.1
